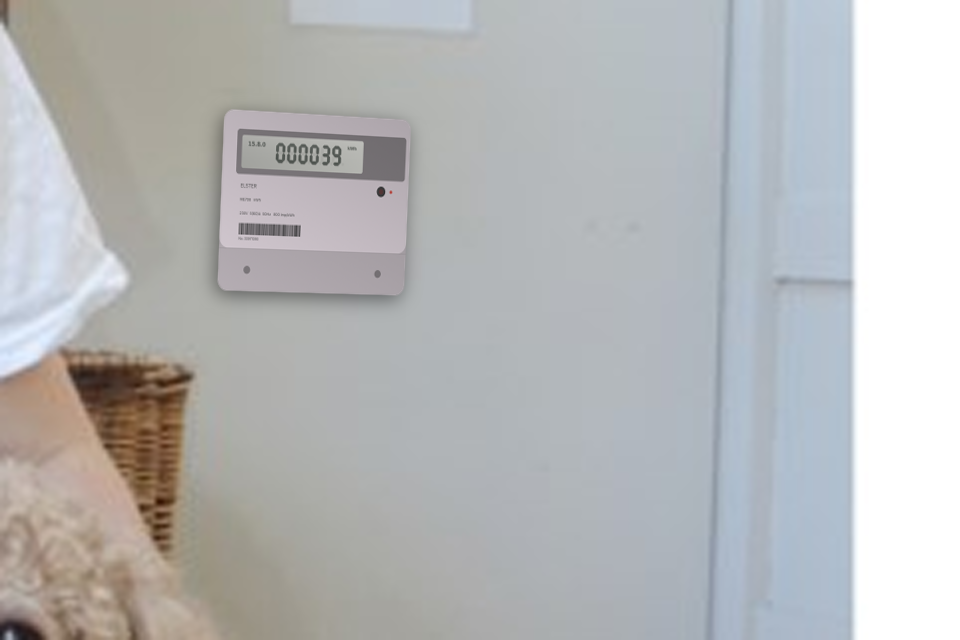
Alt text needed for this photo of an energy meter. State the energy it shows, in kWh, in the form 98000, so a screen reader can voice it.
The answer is 39
